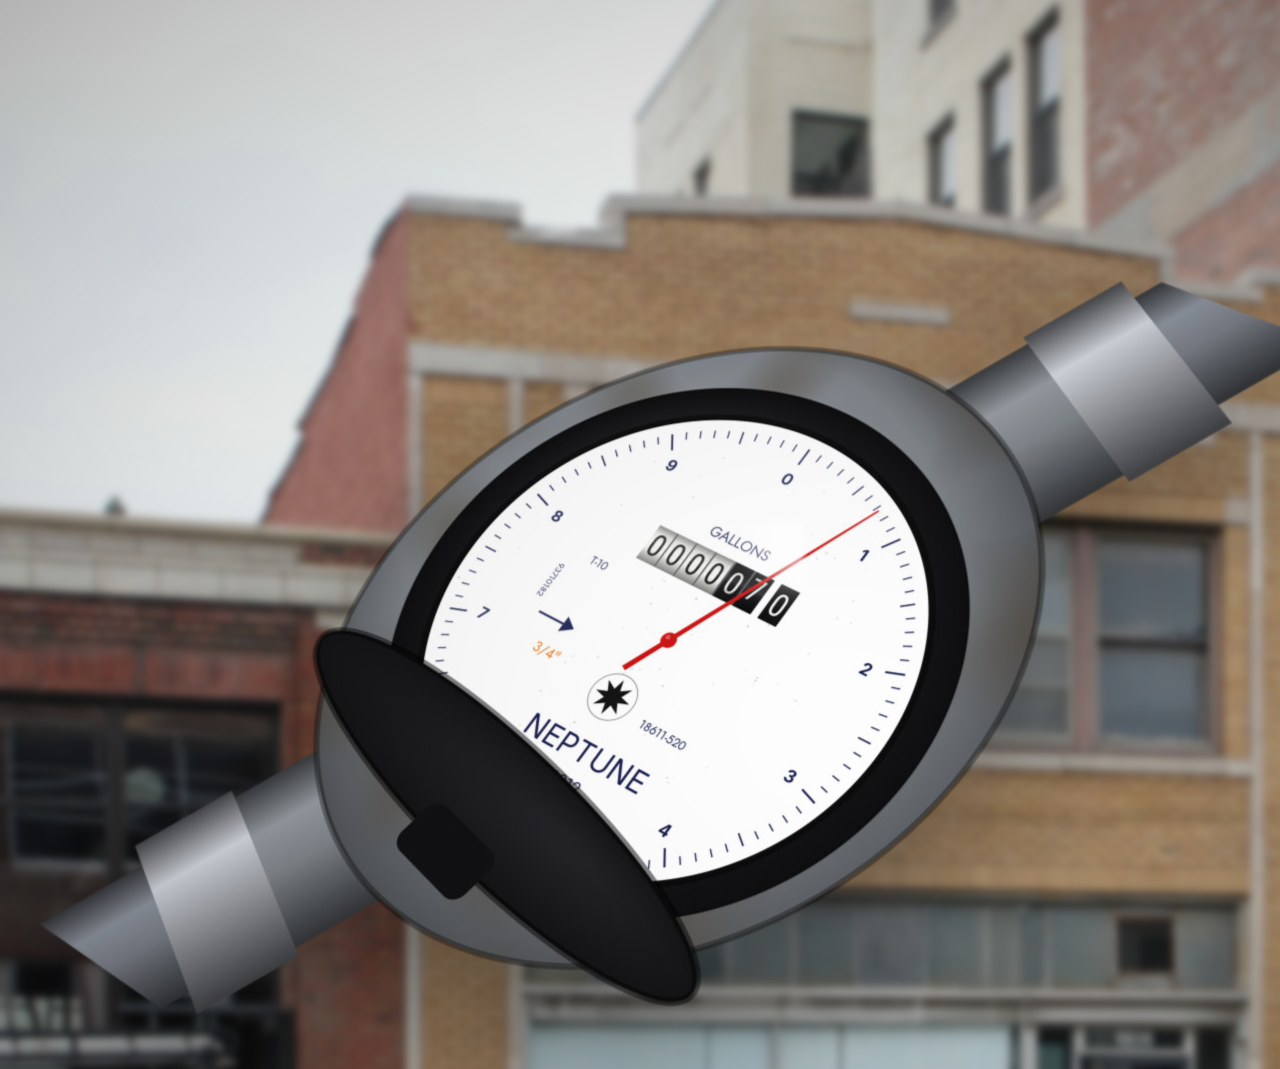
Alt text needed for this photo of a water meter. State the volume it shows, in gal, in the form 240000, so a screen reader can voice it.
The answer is 70.7
